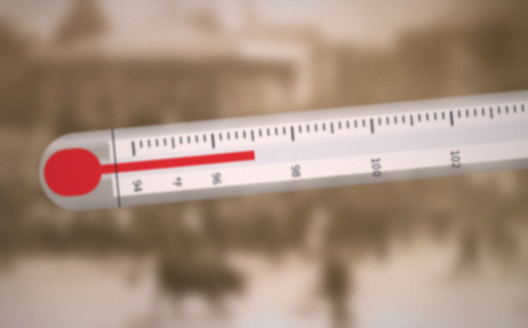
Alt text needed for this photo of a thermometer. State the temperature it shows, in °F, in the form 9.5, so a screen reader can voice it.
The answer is 97
